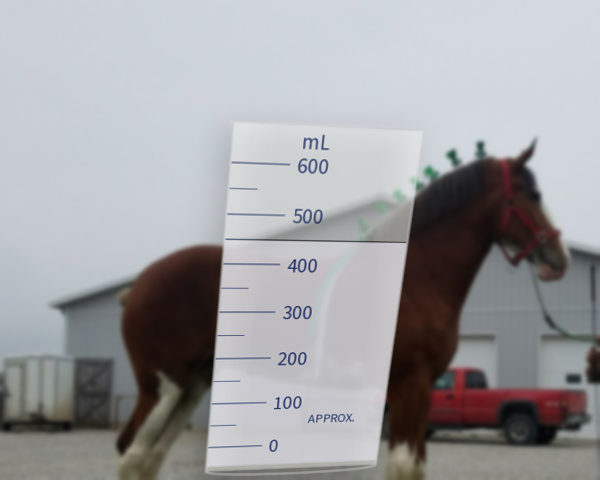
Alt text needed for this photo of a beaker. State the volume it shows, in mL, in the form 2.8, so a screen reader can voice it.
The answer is 450
